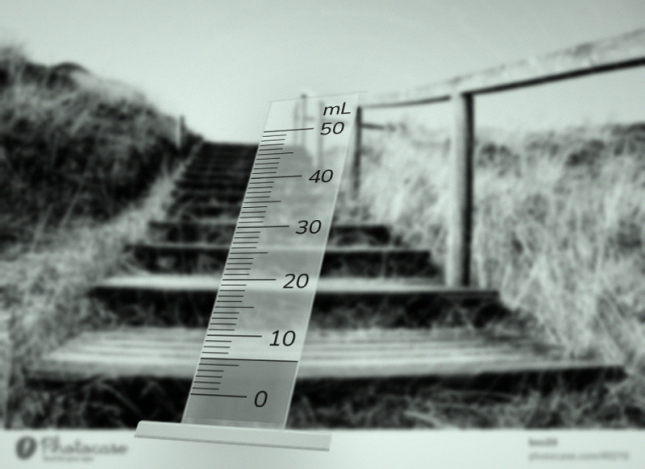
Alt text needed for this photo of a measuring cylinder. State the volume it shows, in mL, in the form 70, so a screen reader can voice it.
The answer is 6
